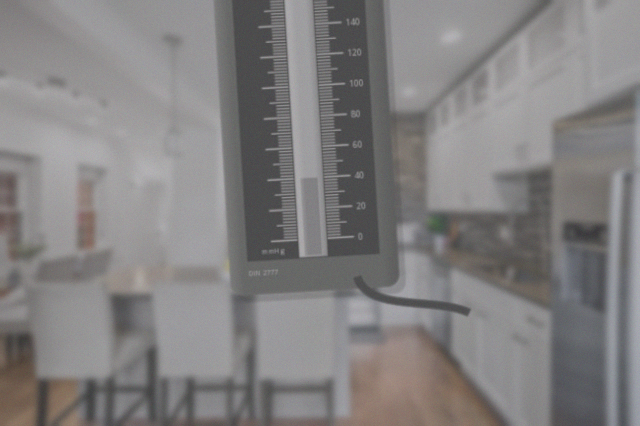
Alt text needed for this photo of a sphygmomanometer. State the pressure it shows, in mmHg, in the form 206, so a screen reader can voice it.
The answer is 40
